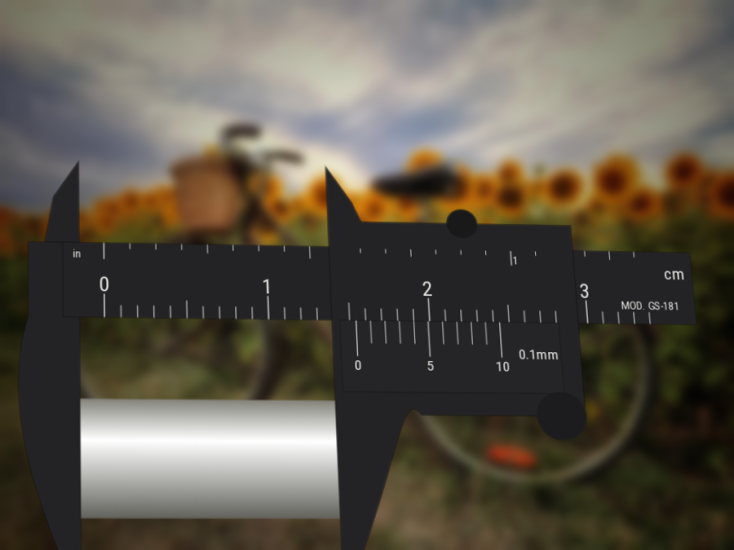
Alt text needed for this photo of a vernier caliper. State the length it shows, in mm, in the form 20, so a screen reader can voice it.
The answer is 15.4
